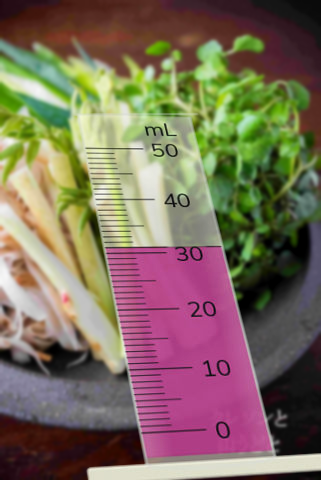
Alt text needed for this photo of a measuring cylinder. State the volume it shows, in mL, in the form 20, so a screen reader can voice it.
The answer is 31
